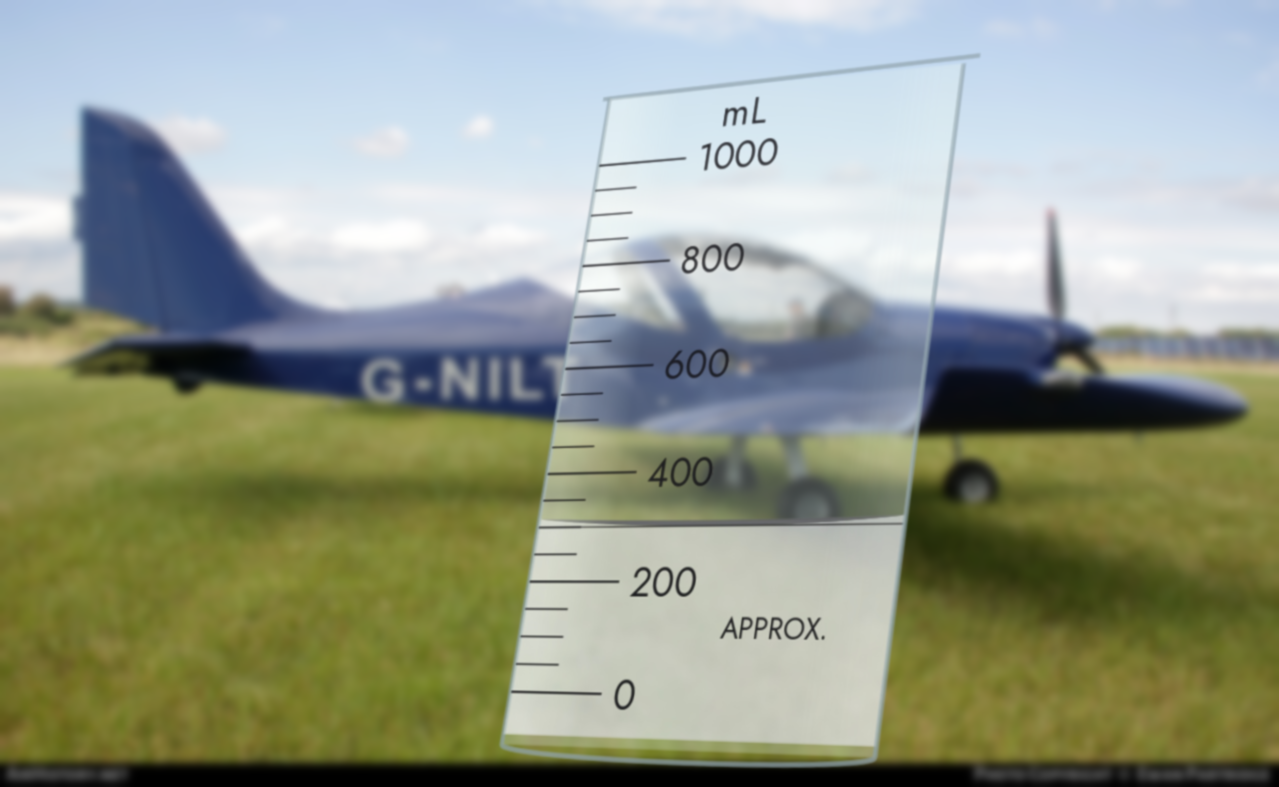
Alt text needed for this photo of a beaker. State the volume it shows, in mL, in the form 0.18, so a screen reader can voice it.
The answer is 300
